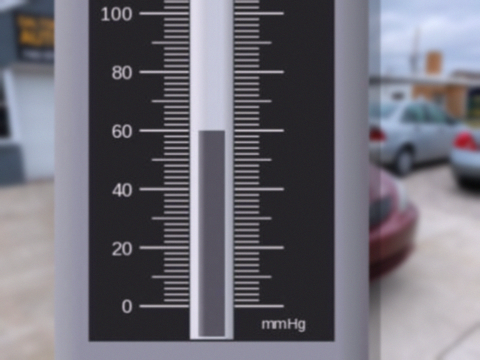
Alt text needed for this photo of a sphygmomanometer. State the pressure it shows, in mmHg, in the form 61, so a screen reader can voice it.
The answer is 60
